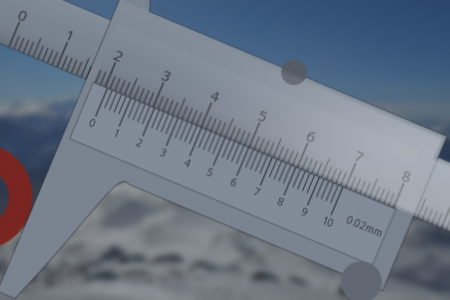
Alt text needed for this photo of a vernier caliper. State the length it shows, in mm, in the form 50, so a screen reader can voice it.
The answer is 20.5
